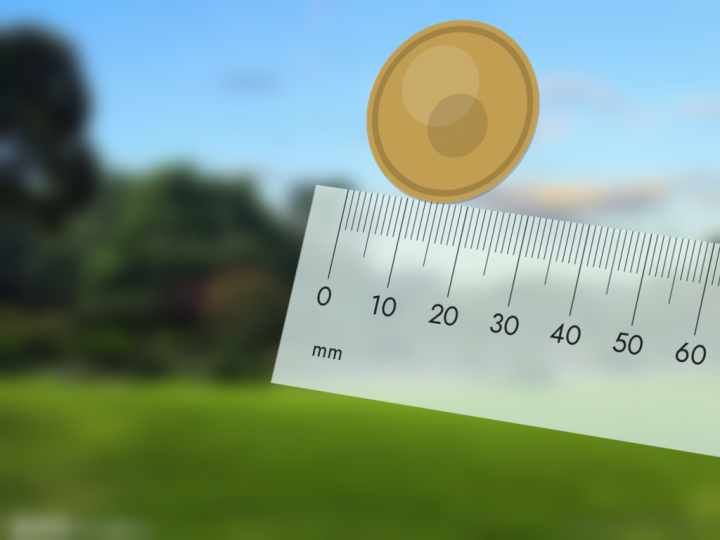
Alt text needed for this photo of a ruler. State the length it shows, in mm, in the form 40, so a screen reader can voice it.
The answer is 28
